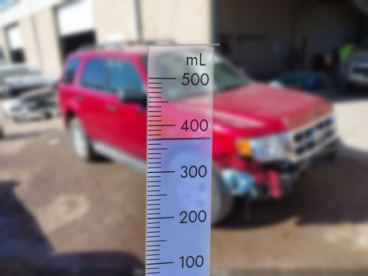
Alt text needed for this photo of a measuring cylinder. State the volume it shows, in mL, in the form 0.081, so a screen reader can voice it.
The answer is 370
